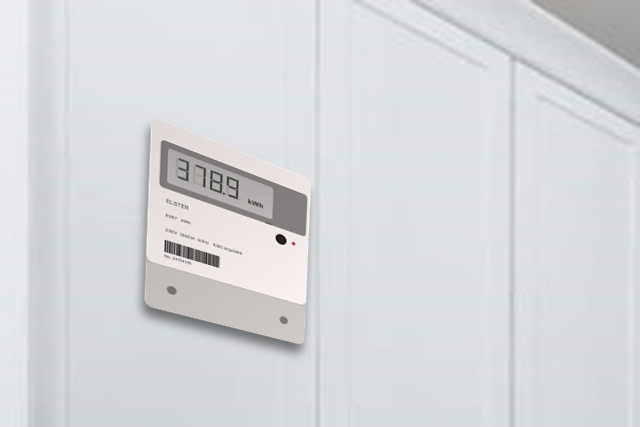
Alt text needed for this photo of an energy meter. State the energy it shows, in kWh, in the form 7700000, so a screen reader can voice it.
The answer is 378.9
